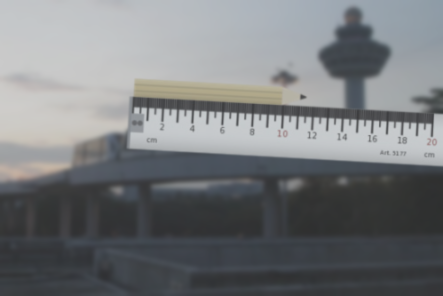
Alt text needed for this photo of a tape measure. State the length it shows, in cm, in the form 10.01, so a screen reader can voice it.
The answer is 11.5
